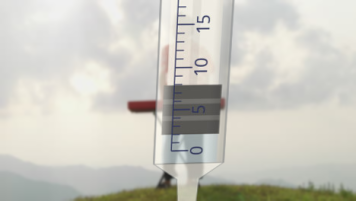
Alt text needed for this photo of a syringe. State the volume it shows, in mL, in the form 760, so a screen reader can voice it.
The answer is 2
